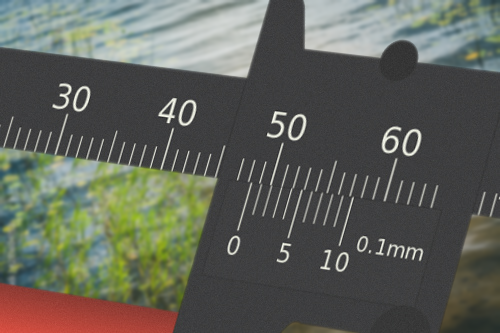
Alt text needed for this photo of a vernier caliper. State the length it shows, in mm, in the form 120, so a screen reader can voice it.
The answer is 48.3
